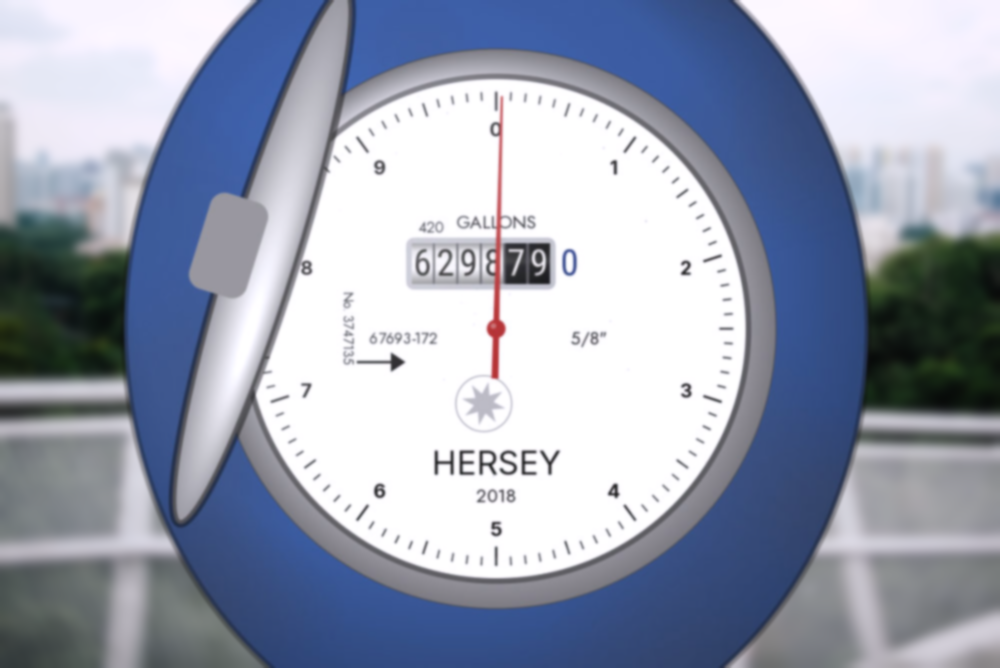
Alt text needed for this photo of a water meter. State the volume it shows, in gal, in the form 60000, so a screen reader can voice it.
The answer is 6298790.0
